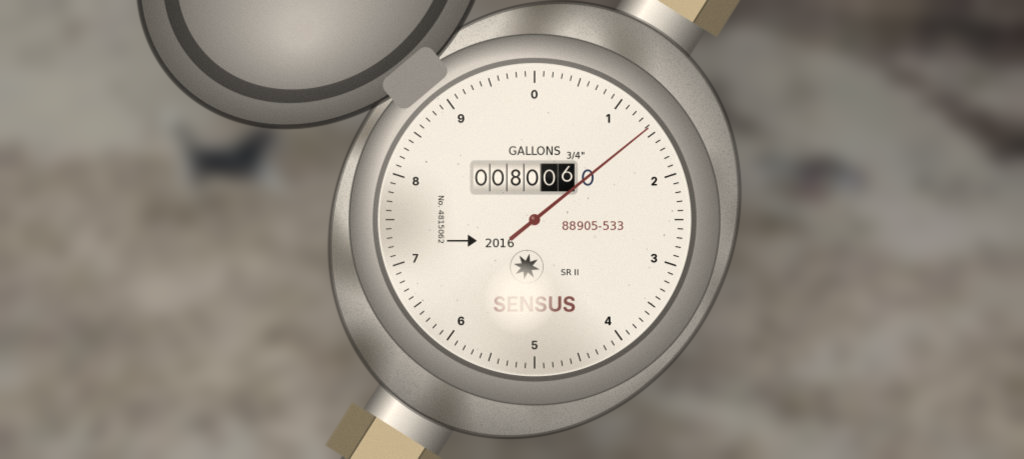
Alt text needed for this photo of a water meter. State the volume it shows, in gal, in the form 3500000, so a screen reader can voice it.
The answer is 80061.4
